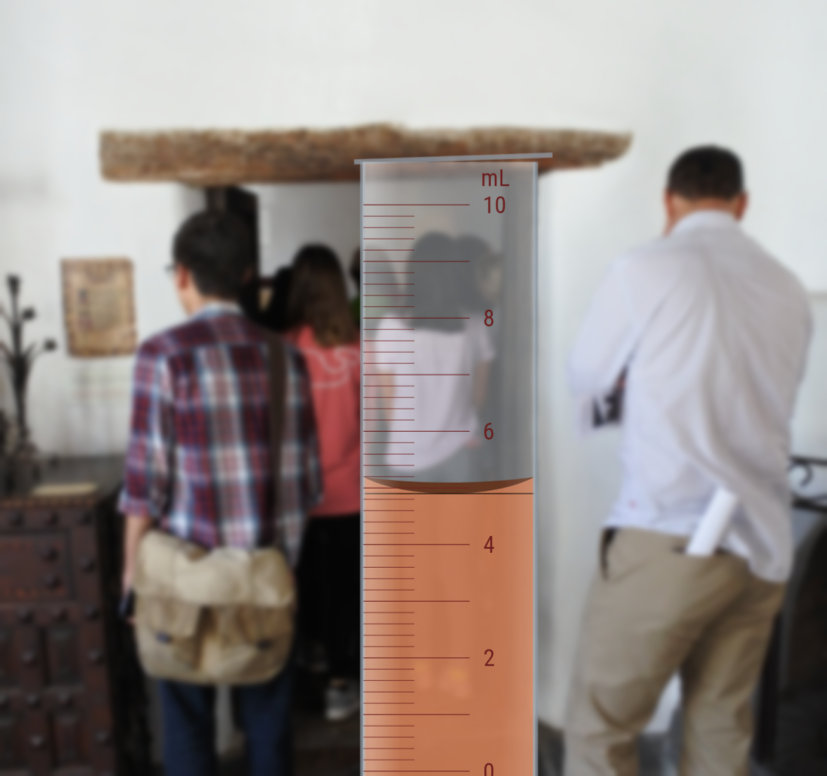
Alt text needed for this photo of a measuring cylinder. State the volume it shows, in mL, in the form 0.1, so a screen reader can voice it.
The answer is 4.9
